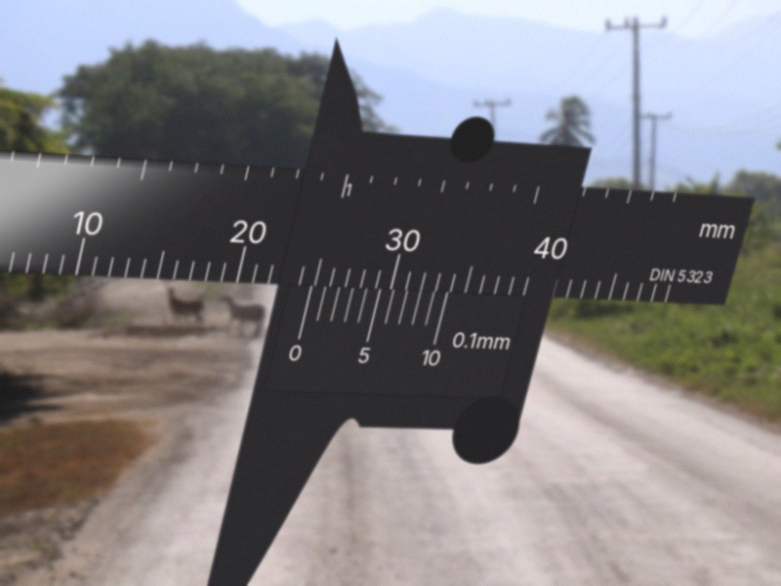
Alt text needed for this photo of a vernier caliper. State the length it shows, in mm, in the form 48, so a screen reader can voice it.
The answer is 24.8
